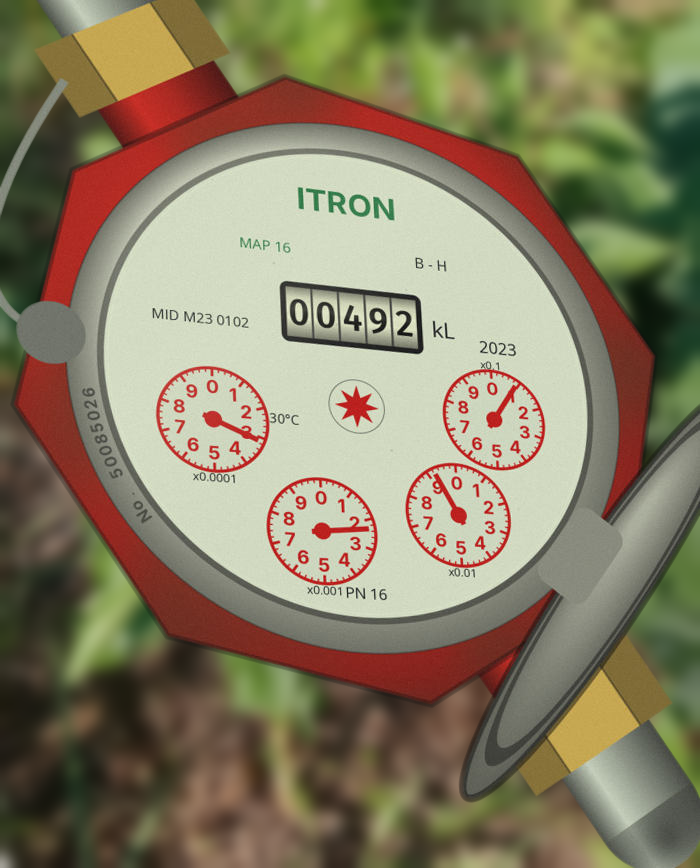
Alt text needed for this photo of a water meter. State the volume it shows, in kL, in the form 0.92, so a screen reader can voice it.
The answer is 492.0923
